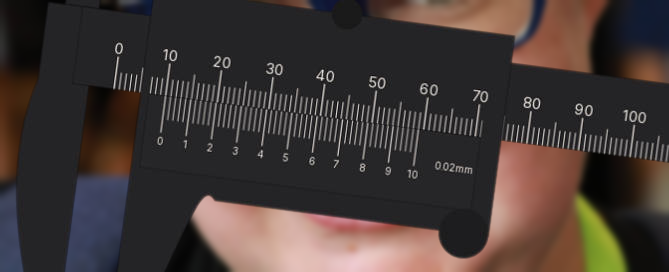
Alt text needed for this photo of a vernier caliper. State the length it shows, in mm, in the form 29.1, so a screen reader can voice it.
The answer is 10.0
